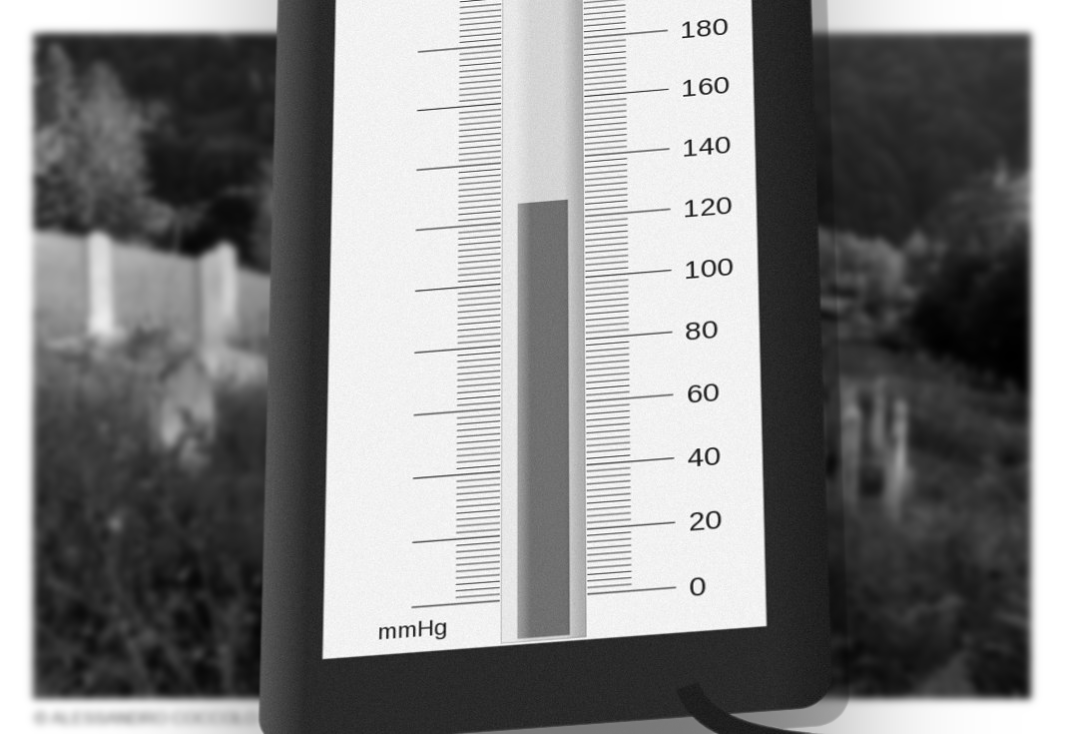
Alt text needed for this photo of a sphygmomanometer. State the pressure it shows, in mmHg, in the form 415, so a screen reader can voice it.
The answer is 126
